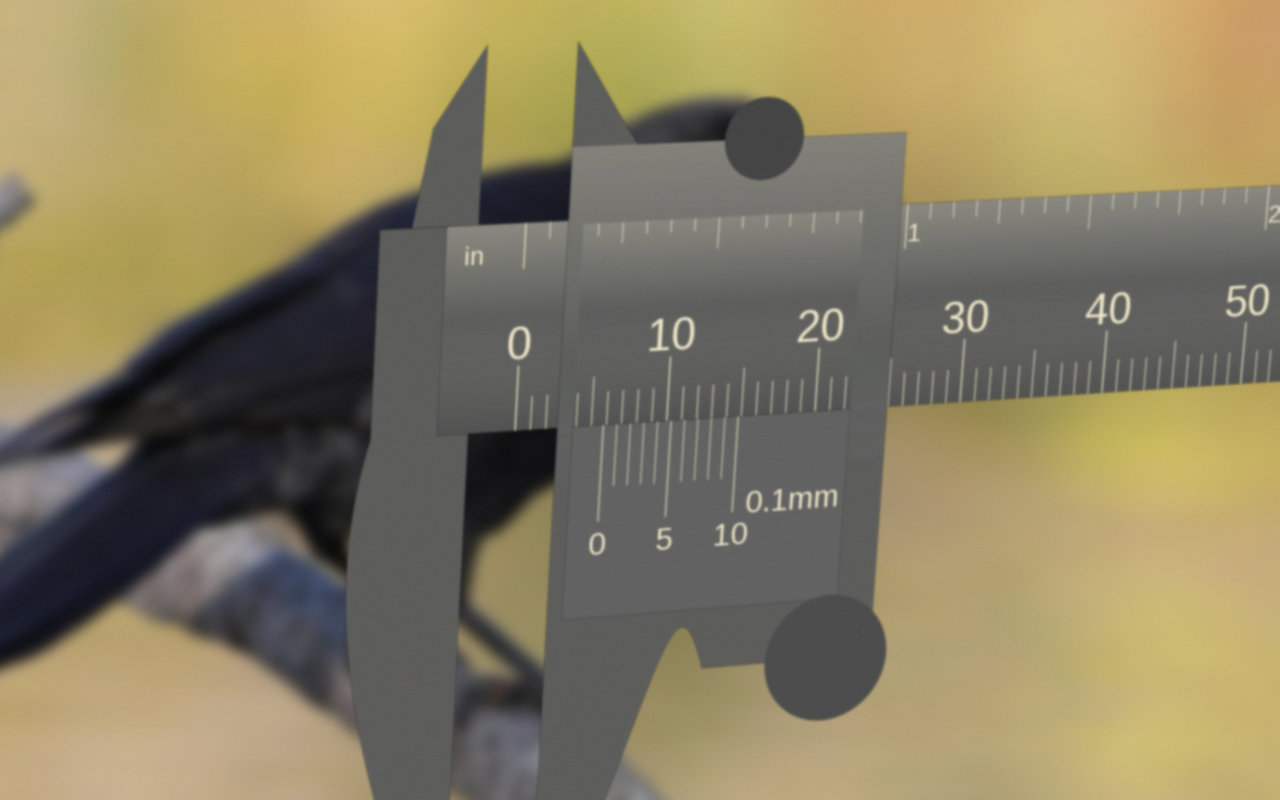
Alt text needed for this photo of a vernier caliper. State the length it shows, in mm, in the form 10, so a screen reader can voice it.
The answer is 5.8
